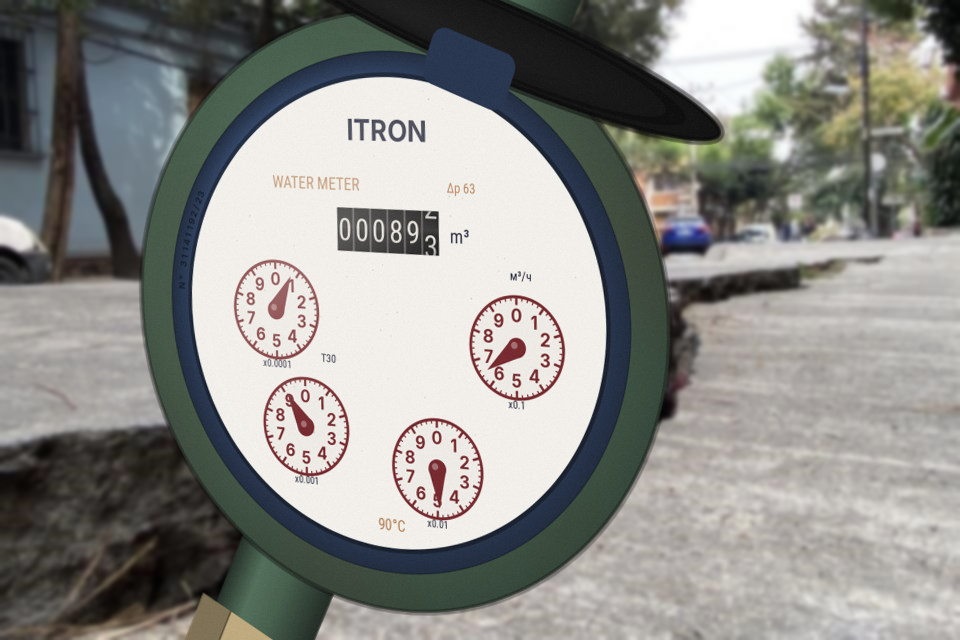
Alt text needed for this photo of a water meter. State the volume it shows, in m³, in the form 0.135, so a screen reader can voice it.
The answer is 892.6490
